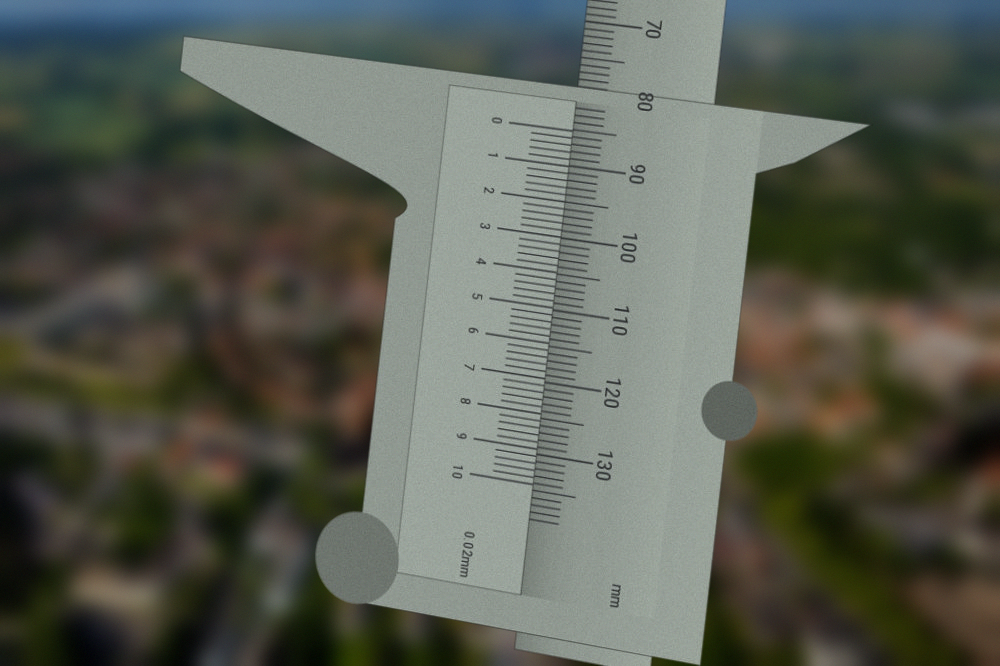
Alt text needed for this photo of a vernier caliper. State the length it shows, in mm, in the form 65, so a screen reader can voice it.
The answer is 85.2
